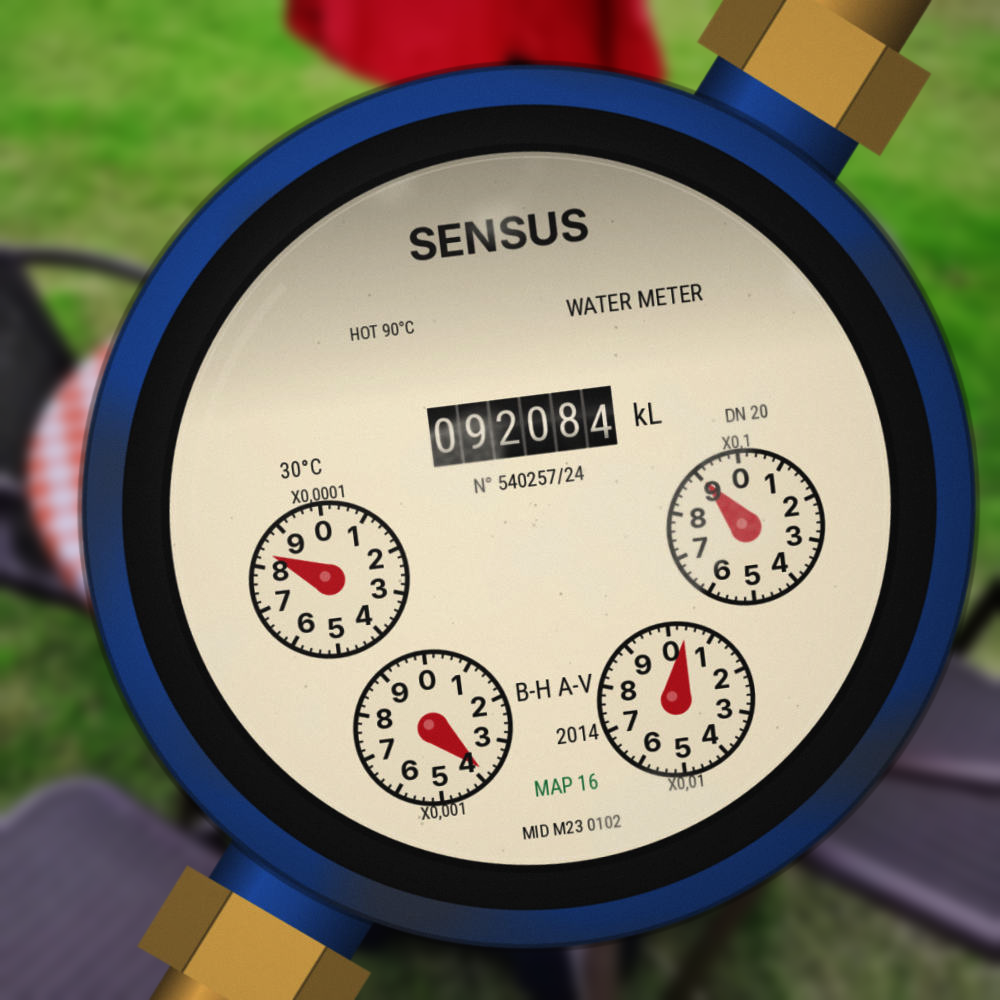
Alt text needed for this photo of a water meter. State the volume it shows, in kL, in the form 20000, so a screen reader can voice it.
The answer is 92083.9038
